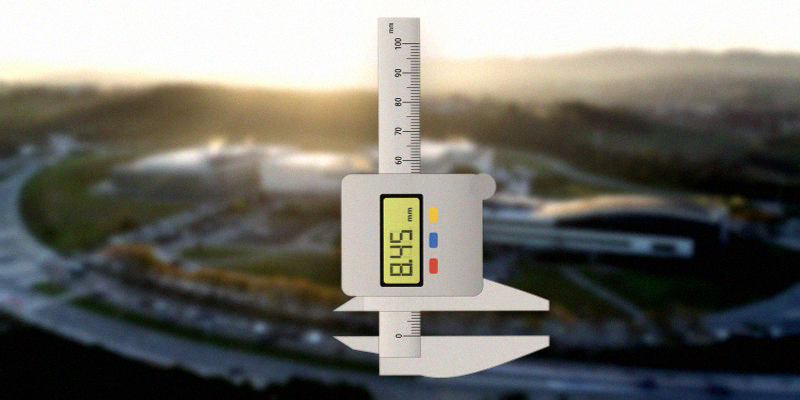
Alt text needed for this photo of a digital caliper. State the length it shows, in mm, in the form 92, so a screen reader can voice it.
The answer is 8.45
